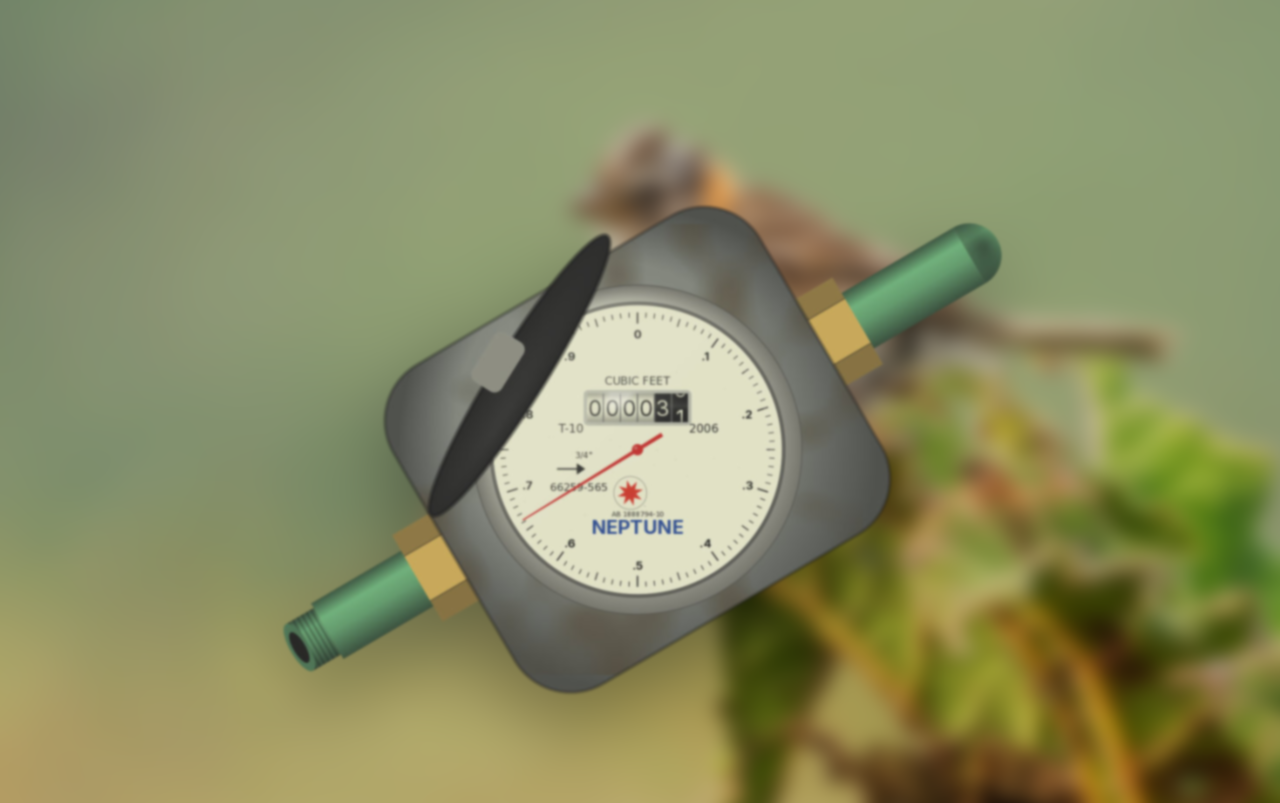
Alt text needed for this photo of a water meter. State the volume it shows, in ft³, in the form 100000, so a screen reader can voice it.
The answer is 30.66
